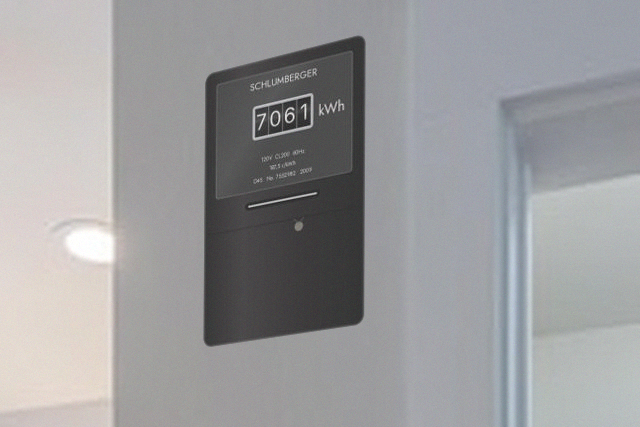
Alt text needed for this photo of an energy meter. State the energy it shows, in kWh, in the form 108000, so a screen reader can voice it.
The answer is 7061
